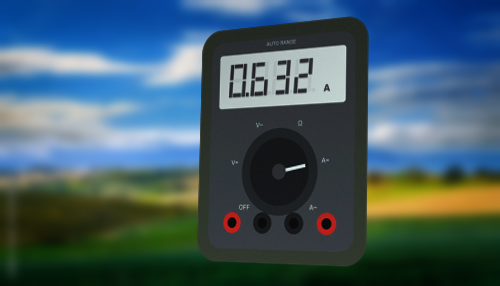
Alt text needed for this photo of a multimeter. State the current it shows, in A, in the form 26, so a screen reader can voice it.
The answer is 0.632
